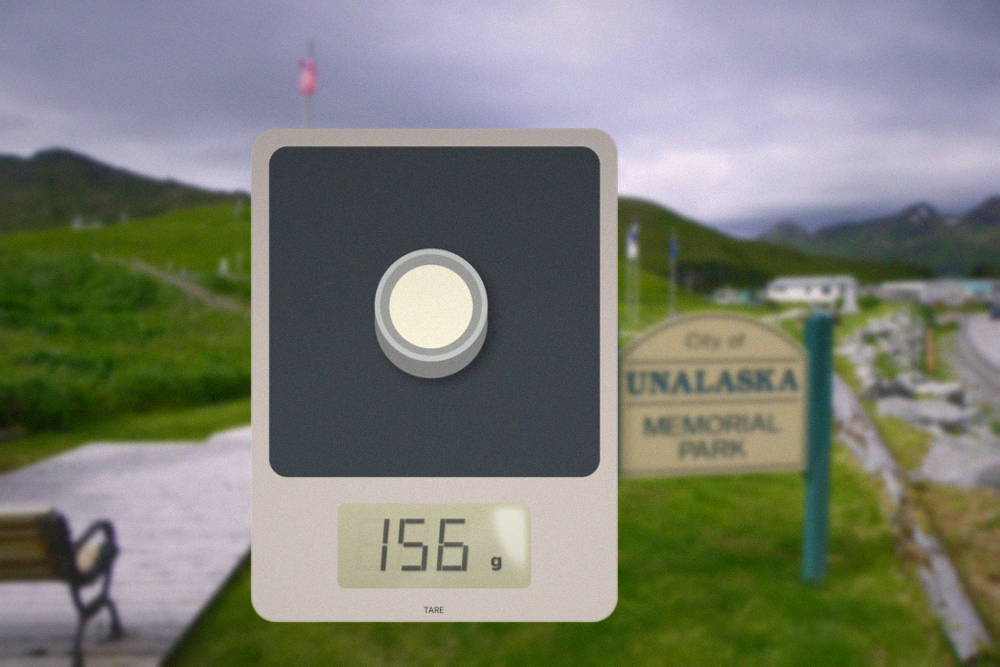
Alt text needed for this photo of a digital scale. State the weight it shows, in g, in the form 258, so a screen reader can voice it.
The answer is 156
